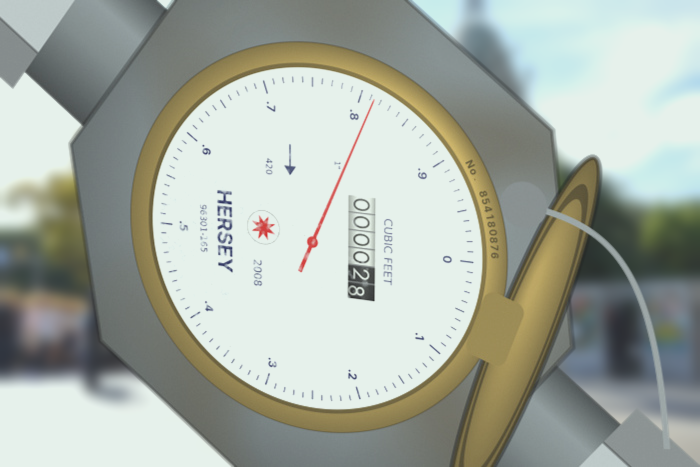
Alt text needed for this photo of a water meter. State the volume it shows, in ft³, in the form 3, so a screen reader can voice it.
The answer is 27.81
